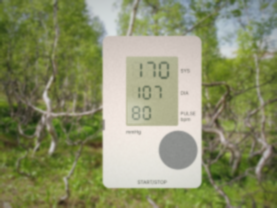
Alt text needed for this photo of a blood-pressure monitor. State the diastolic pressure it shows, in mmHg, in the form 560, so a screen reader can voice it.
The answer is 107
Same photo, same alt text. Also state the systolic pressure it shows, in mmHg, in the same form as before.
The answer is 170
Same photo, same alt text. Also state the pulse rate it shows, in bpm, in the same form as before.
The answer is 80
